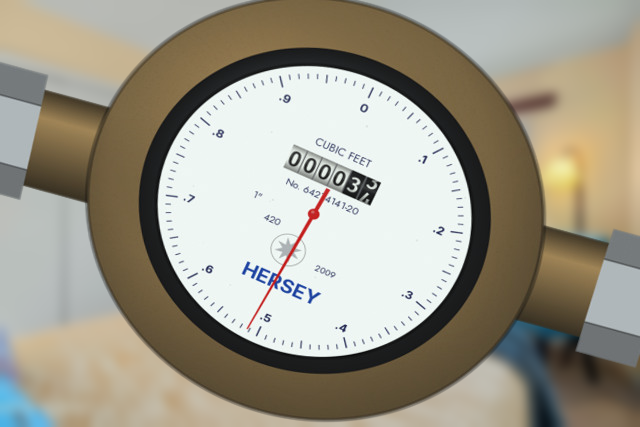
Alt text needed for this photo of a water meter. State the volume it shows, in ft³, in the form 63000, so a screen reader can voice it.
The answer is 33.51
